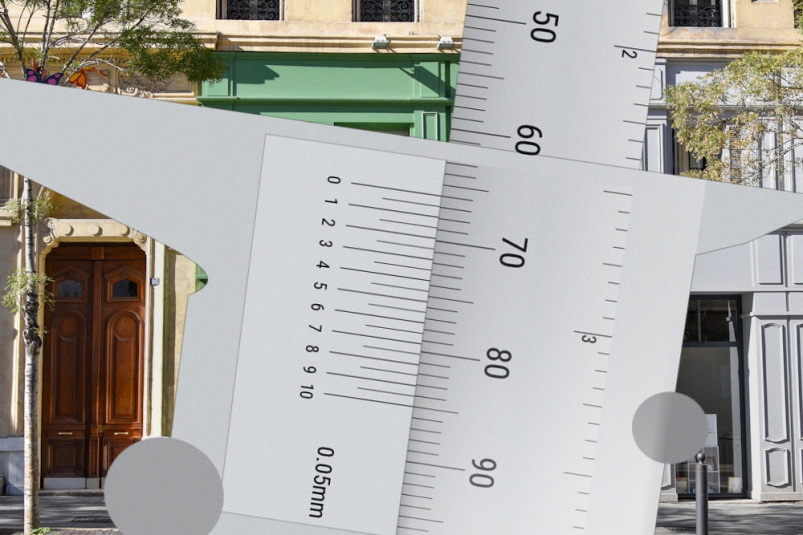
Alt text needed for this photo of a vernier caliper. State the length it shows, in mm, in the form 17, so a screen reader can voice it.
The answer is 66.0
